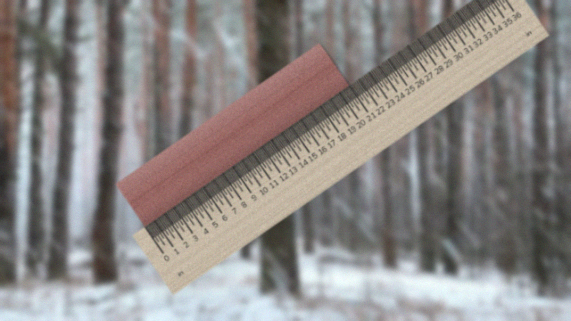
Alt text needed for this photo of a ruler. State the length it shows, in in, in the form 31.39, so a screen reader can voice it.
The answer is 21
